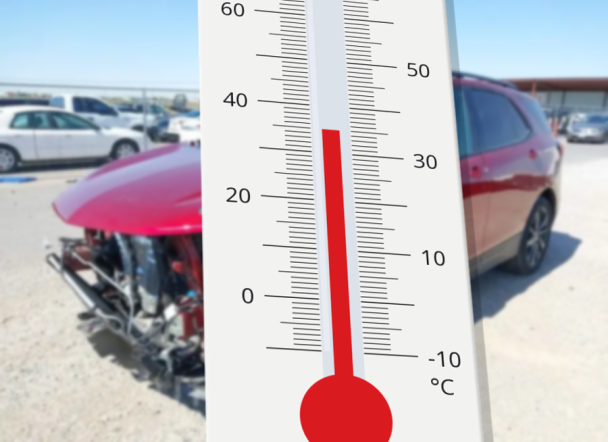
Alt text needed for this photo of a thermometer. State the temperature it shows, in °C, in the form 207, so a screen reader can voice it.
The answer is 35
